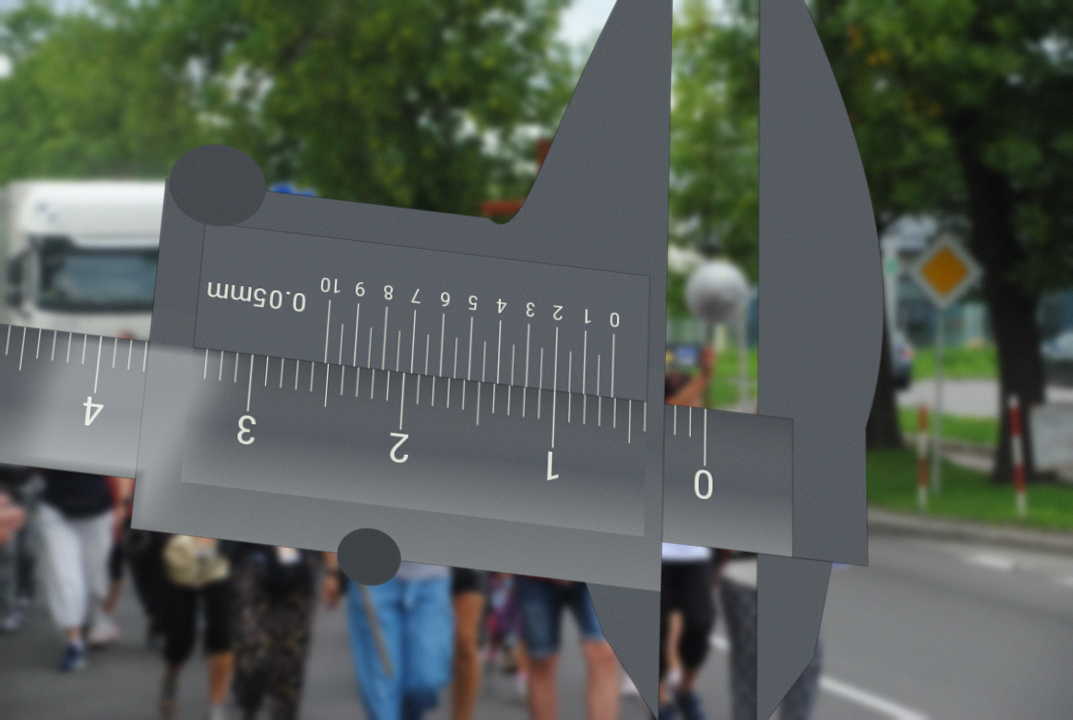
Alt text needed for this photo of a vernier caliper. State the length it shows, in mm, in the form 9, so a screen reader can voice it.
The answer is 6.2
